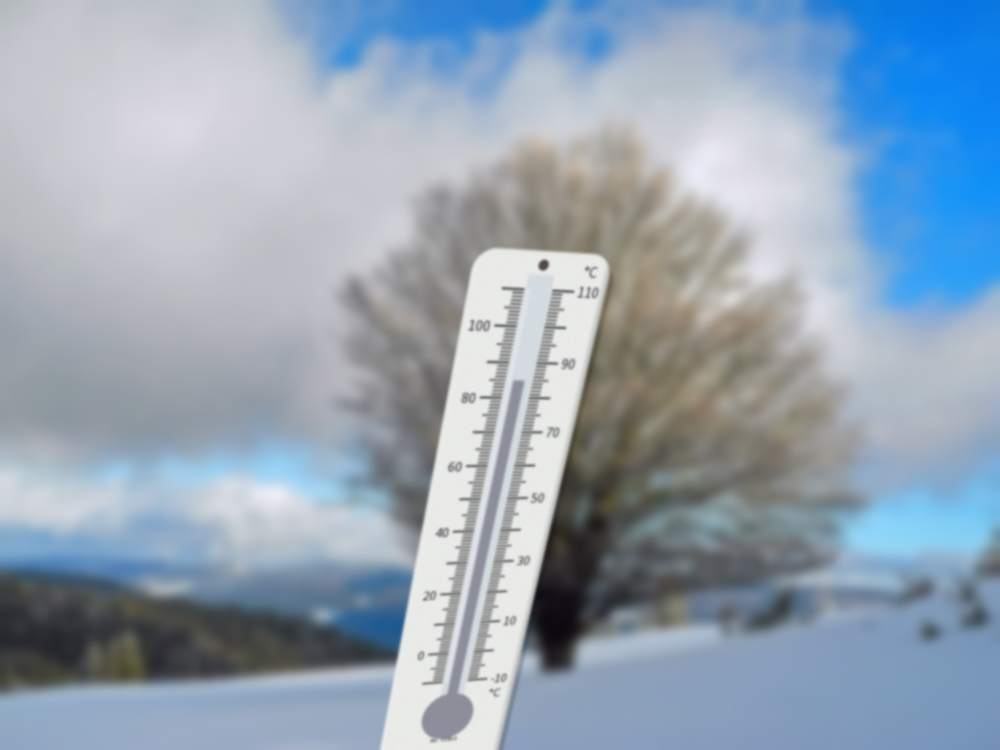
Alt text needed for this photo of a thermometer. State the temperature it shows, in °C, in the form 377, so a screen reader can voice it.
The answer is 85
